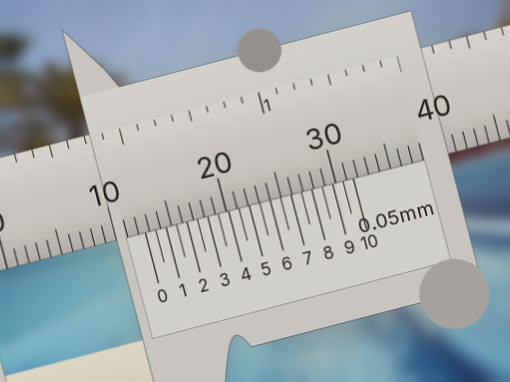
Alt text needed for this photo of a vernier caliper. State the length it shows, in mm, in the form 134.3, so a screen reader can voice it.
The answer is 12.6
